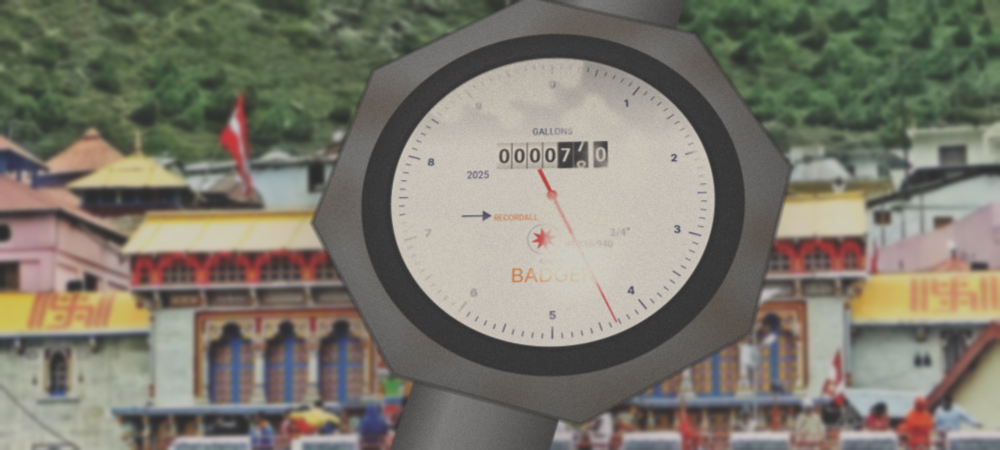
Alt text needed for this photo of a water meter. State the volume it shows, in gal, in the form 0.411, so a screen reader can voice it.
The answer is 774.3
